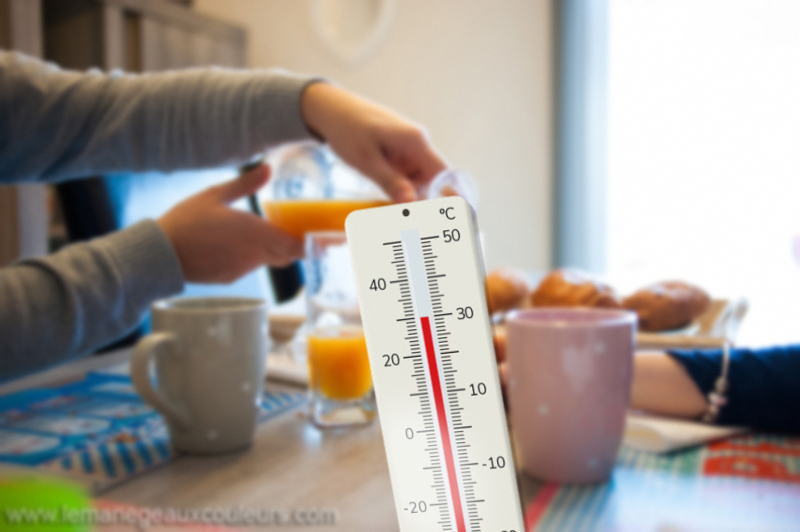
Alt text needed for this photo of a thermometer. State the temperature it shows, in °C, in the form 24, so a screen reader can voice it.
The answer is 30
